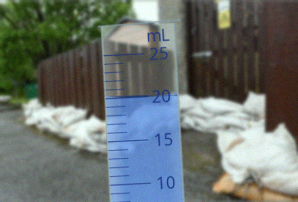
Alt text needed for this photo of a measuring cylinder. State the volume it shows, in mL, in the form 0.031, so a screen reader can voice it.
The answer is 20
